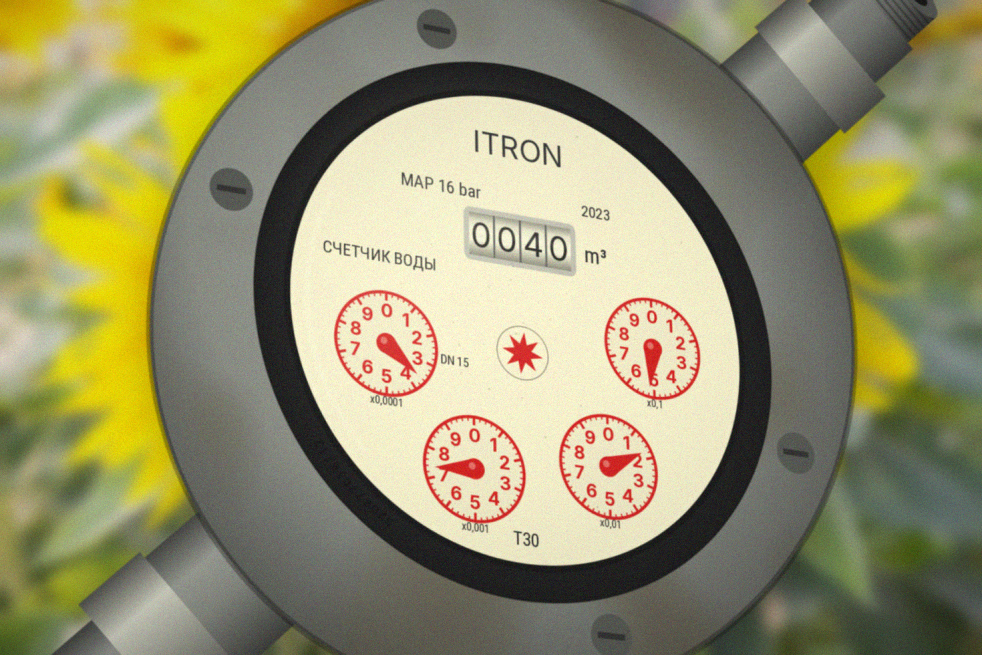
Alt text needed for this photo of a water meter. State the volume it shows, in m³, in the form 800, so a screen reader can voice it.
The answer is 40.5173
